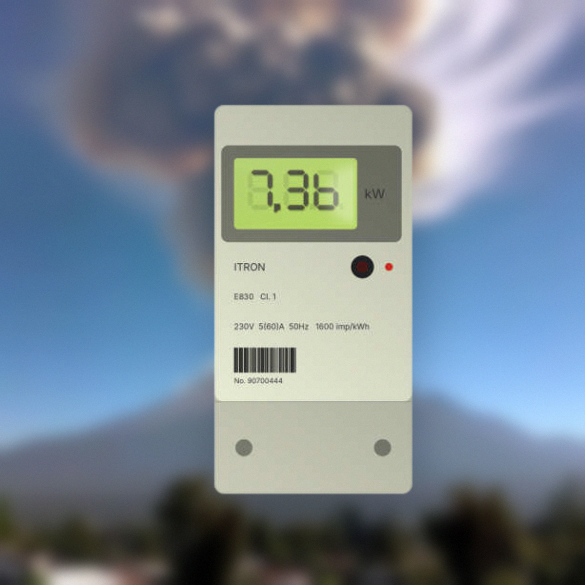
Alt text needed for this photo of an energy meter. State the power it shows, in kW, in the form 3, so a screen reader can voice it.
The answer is 7.36
